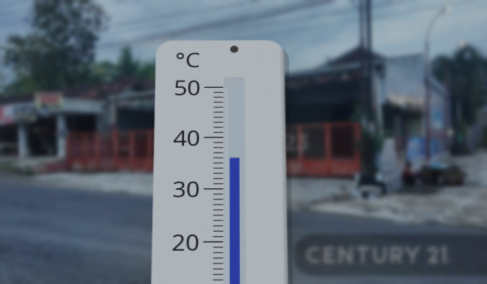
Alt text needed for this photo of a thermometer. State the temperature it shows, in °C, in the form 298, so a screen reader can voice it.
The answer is 36
